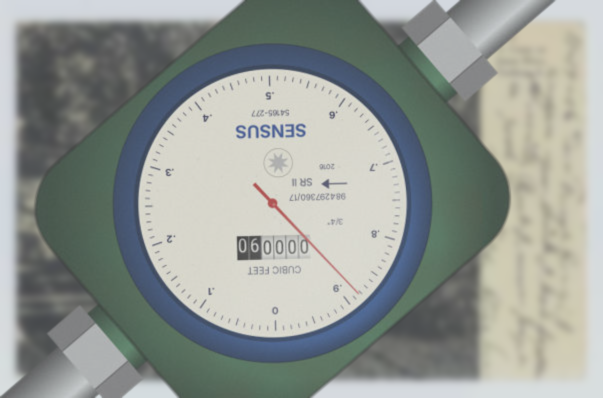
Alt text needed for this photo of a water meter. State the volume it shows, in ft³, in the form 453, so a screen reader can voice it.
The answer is 89.88
